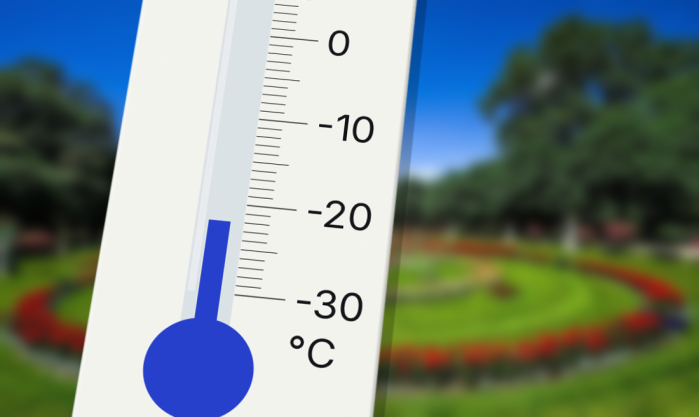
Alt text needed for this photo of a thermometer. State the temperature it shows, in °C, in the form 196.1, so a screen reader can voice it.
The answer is -22
